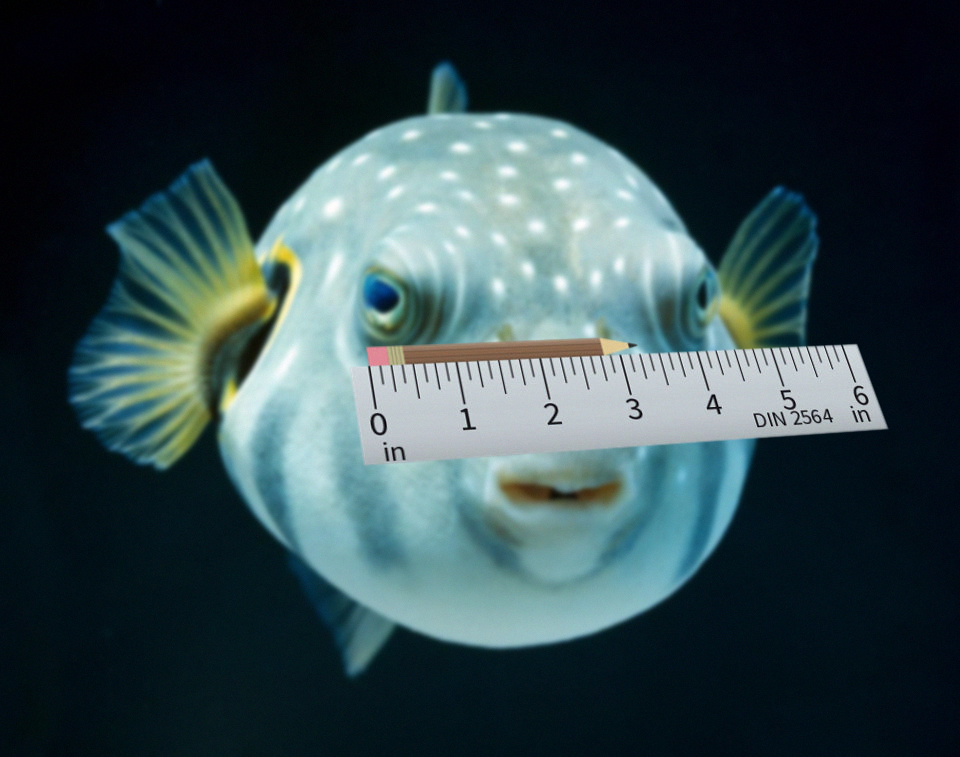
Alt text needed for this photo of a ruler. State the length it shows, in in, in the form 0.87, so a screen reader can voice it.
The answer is 3.25
